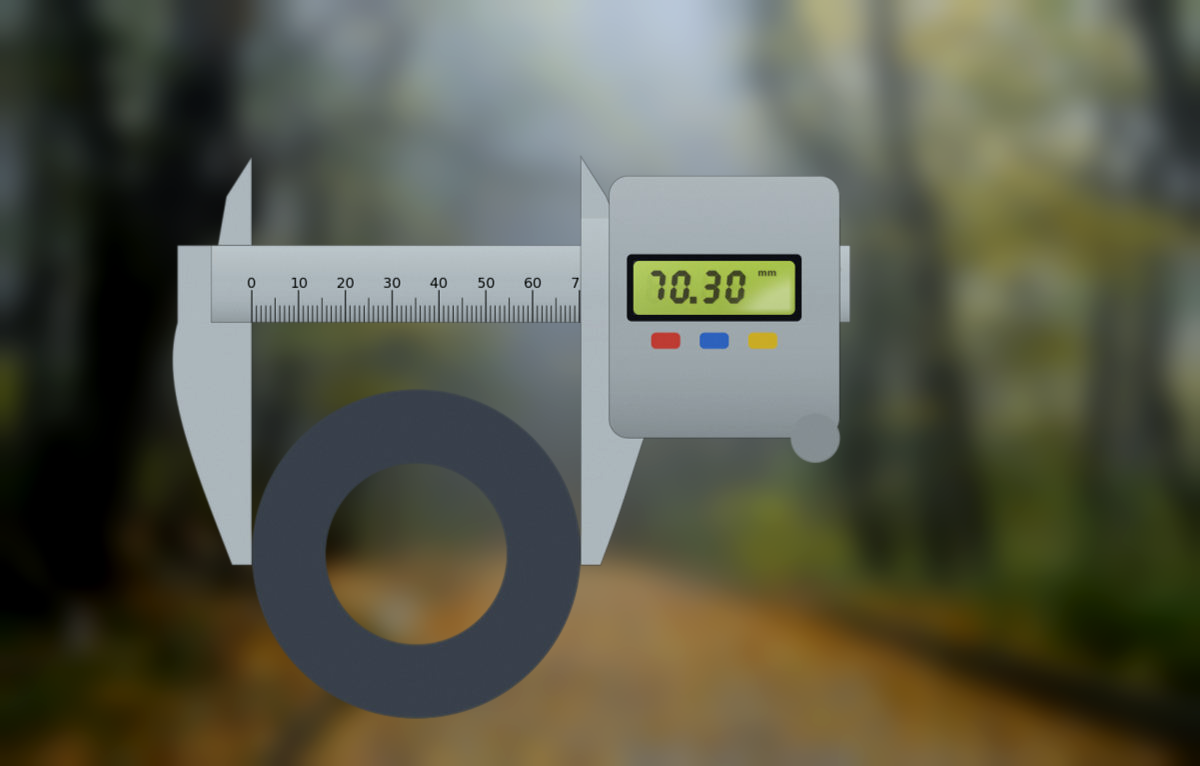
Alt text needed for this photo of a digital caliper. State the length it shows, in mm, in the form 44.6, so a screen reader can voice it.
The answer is 70.30
